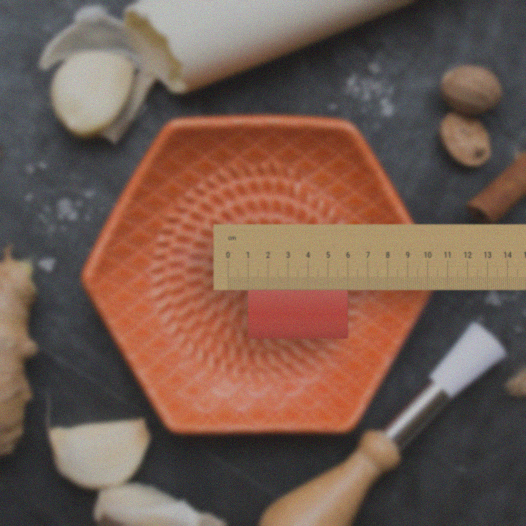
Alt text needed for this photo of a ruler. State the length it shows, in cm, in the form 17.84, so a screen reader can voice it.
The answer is 5
